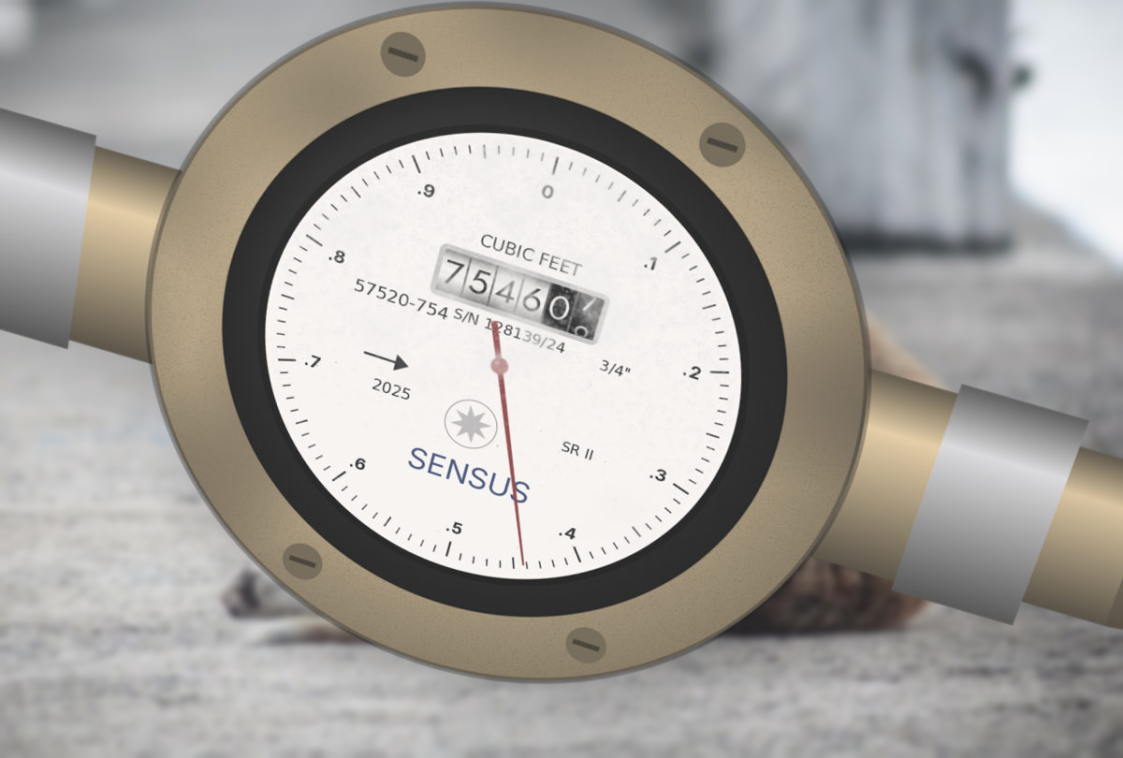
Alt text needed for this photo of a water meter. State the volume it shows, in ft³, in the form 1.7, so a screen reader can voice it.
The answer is 754607.44
